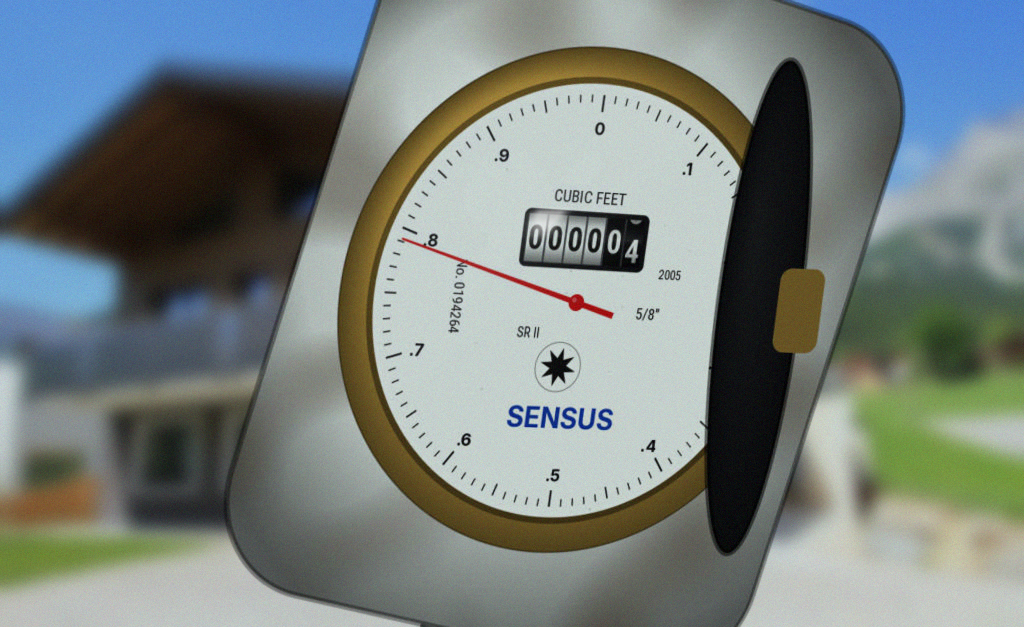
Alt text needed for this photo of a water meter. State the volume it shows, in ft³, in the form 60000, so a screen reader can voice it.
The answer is 3.79
